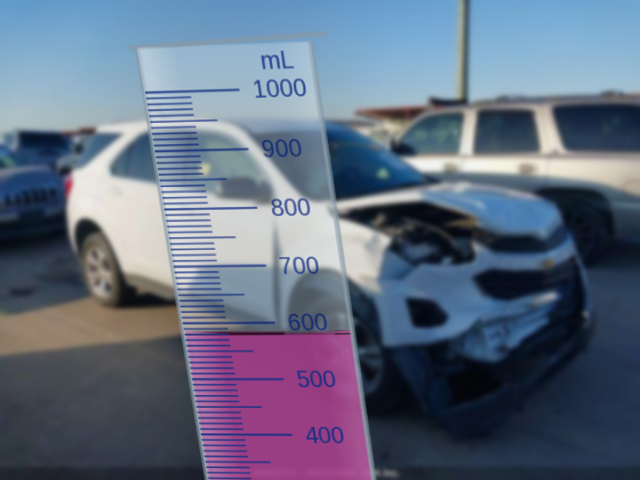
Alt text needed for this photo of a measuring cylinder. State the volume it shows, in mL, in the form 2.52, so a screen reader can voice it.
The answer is 580
